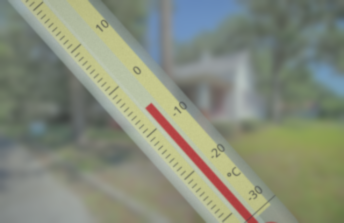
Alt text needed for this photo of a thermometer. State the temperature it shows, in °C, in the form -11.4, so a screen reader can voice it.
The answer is -6
